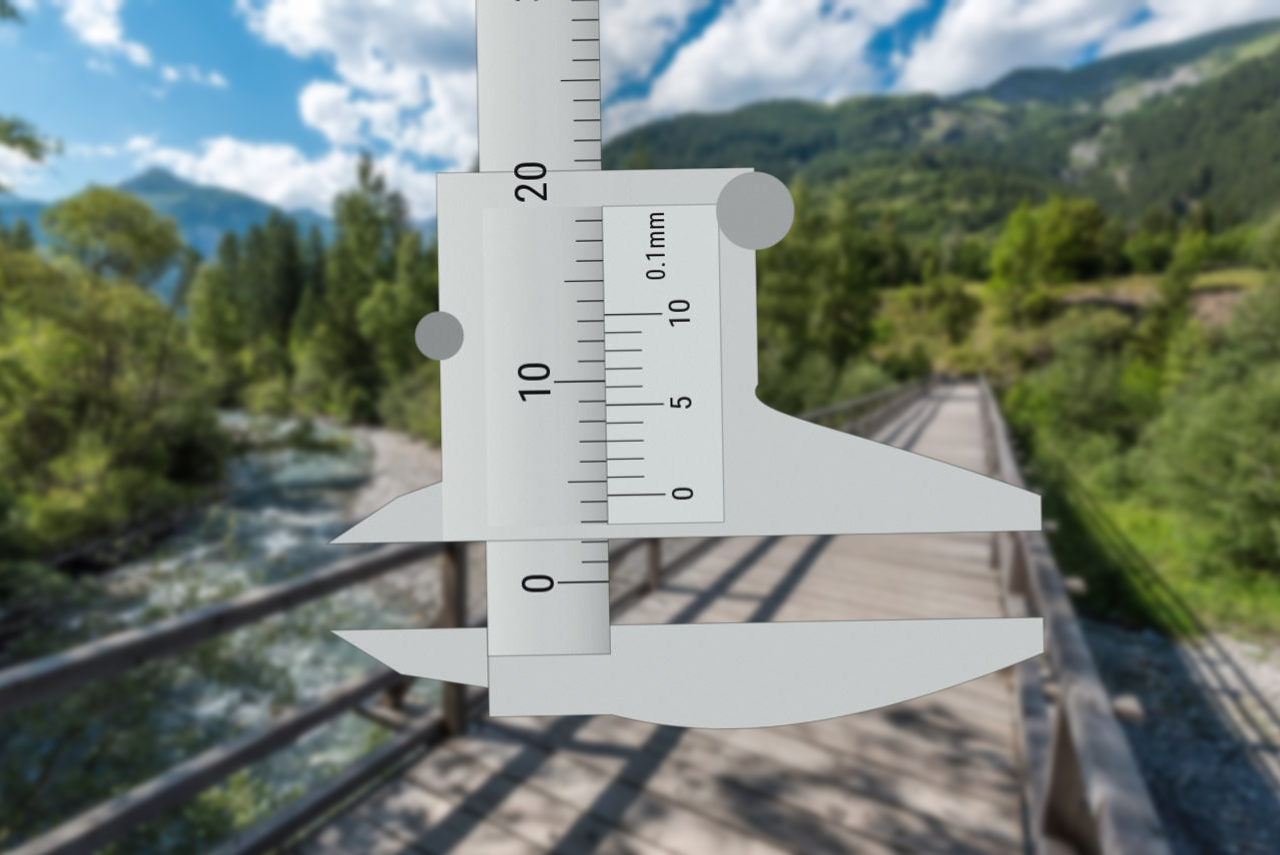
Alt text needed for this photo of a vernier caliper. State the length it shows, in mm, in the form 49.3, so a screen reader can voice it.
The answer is 4.3
